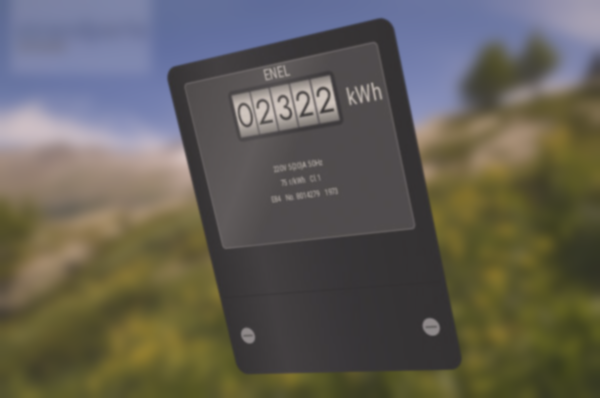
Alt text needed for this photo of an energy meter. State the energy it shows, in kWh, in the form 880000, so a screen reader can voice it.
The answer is 2322
